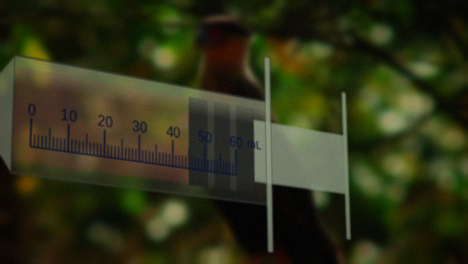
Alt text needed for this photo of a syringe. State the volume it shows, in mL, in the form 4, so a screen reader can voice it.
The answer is 45
